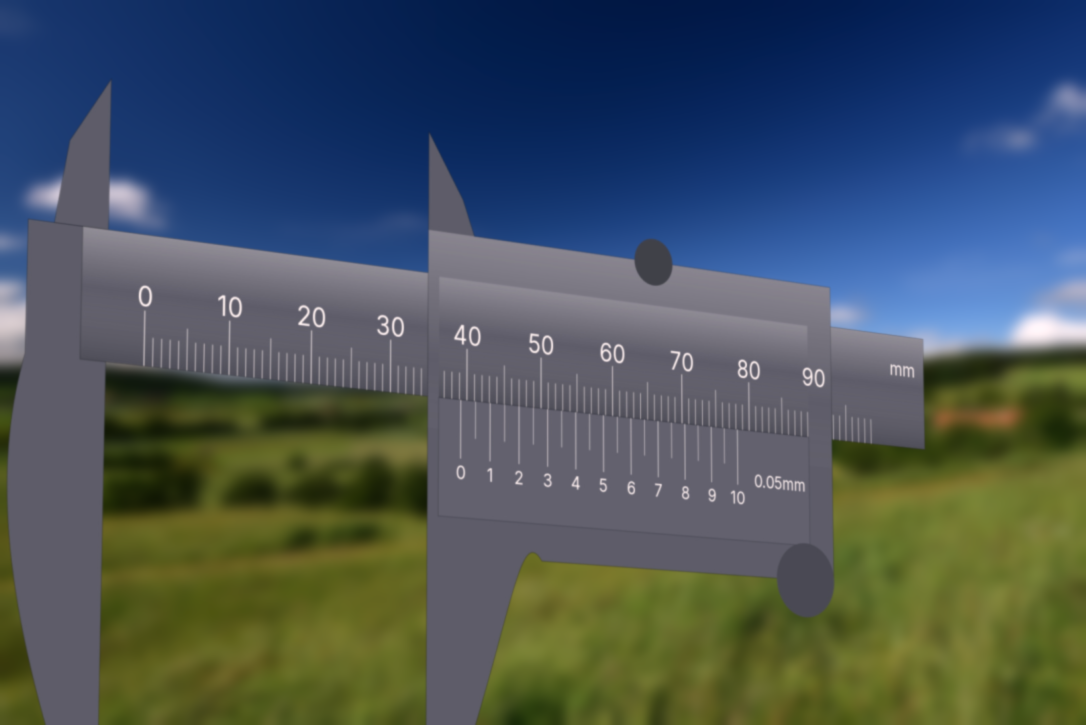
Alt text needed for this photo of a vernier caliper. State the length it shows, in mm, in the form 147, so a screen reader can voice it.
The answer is 39.2
